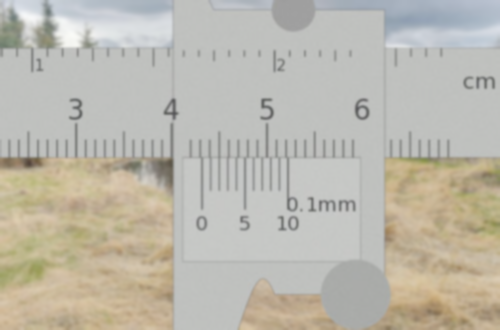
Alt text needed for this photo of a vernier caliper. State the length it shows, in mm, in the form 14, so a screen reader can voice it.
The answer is 43.2
